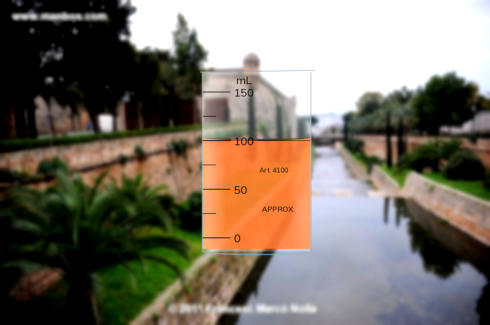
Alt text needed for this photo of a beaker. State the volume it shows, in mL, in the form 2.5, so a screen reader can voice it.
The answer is 100
